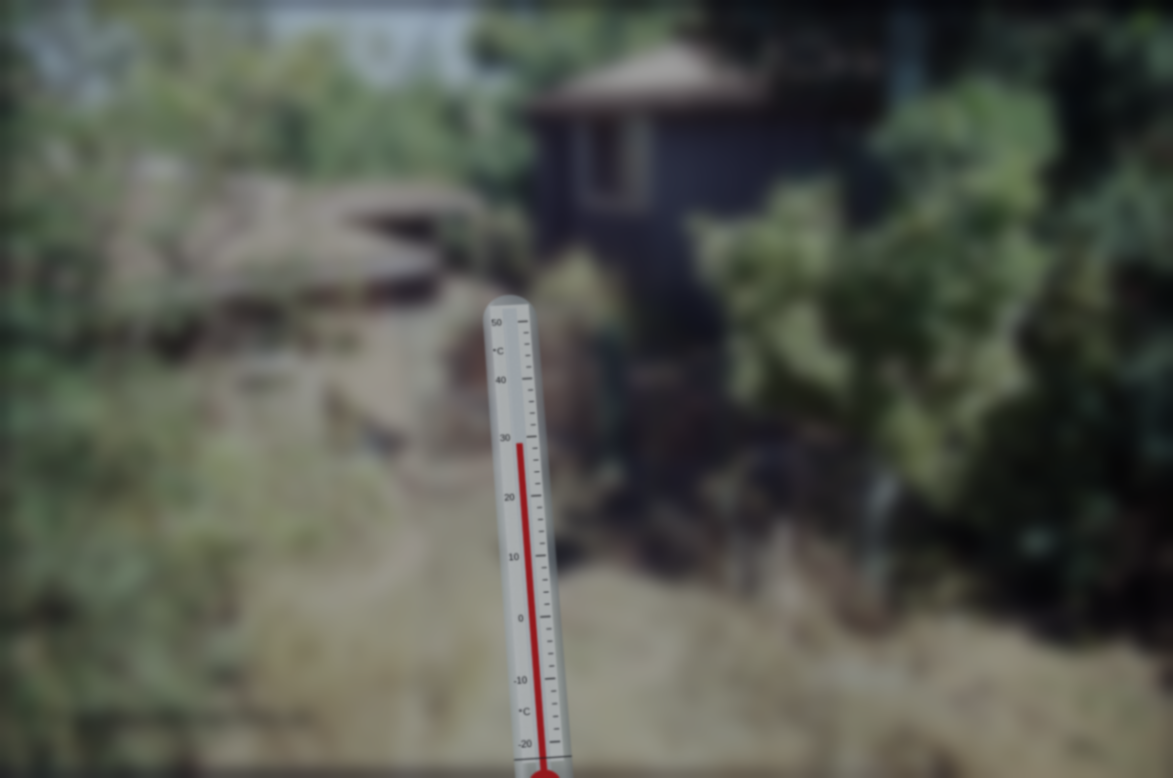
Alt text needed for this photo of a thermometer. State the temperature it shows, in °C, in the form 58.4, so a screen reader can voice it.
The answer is 29
